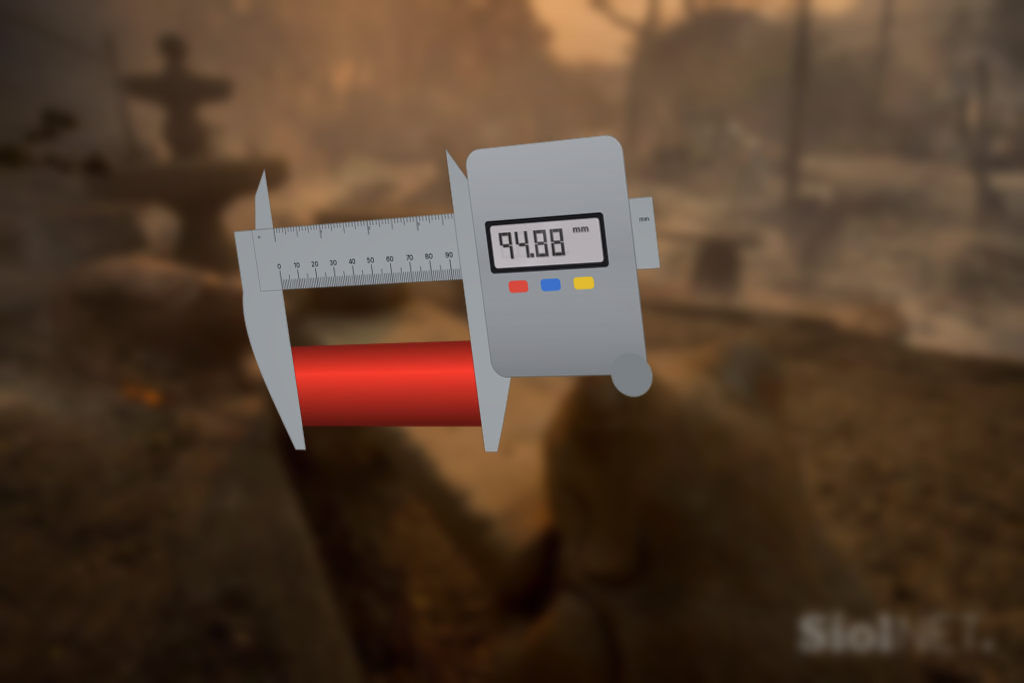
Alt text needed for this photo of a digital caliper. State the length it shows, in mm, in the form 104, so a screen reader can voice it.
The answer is 94.88
